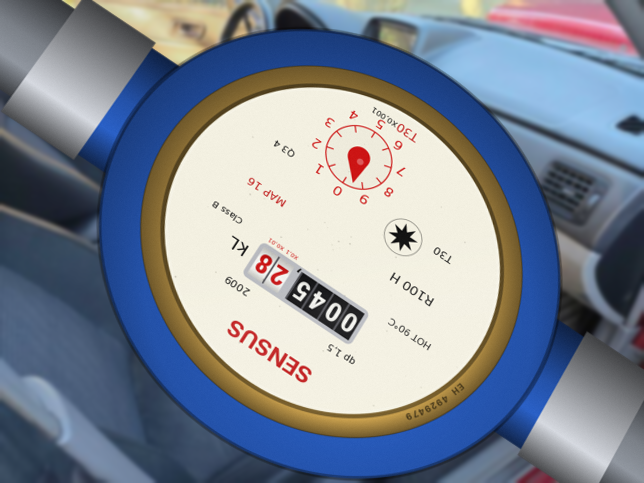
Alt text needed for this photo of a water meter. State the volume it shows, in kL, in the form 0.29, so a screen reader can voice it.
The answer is 45.279
